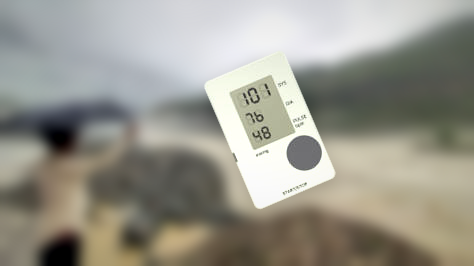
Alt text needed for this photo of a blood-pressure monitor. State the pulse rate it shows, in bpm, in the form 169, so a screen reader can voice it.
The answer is 48
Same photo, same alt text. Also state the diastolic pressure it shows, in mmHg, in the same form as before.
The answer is 76
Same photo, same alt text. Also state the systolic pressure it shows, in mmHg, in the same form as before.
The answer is 101
